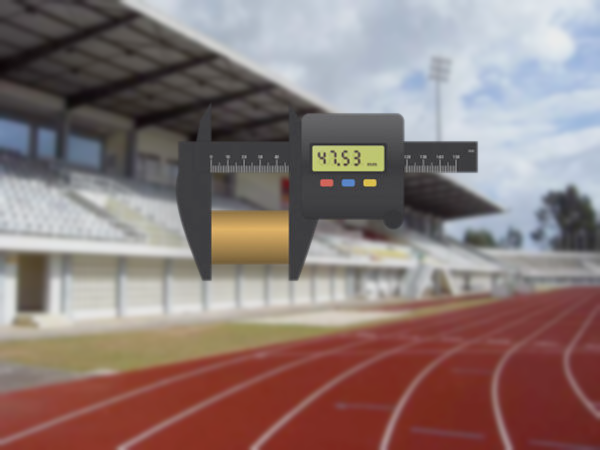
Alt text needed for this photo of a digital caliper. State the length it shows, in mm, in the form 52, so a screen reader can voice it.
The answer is 47.53
